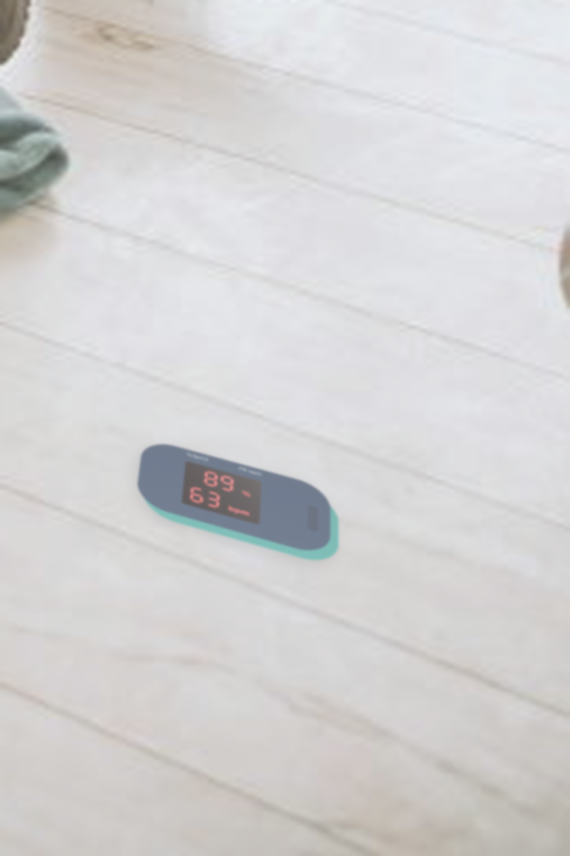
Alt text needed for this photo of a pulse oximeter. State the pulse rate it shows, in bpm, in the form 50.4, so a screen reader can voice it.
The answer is 63
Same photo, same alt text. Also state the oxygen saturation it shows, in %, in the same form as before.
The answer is 89
